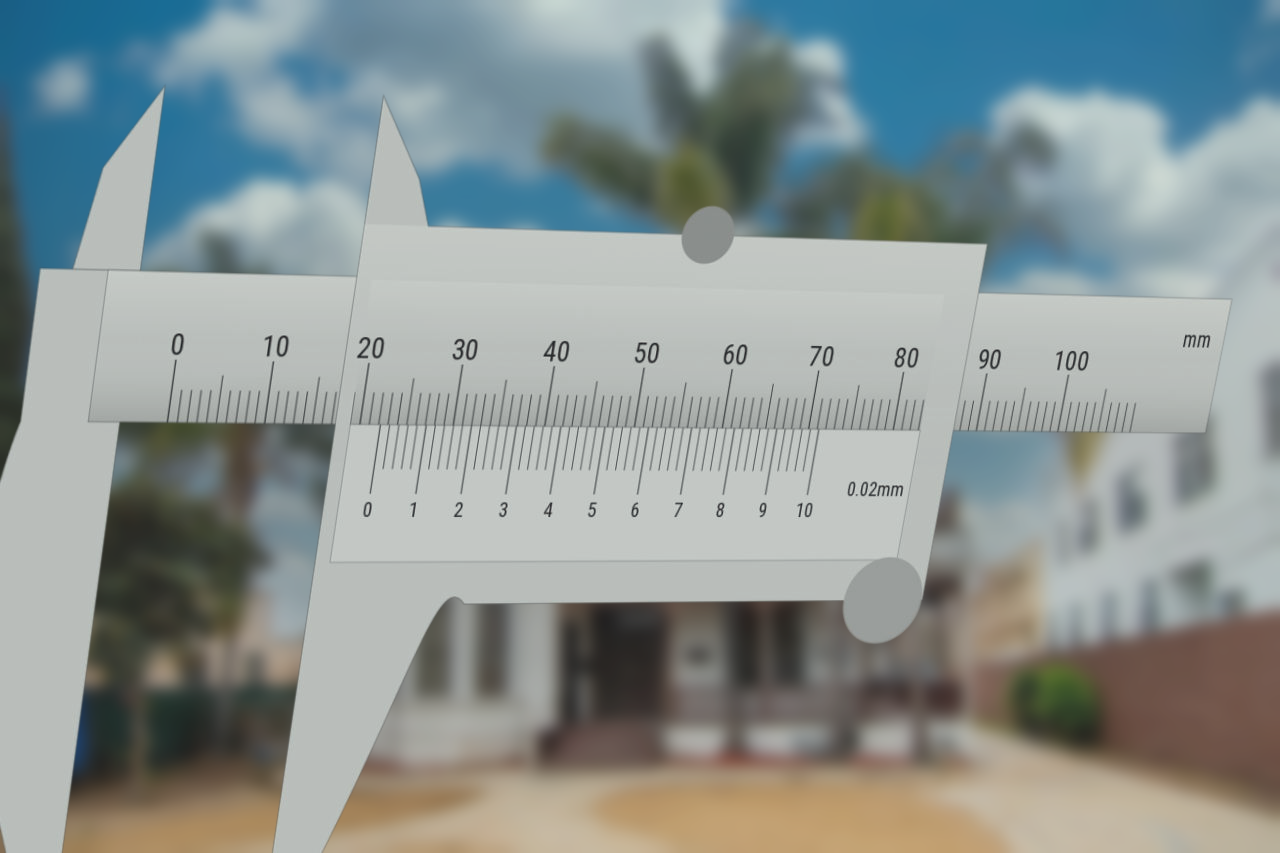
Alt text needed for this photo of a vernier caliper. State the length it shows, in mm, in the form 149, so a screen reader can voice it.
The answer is 22.2
